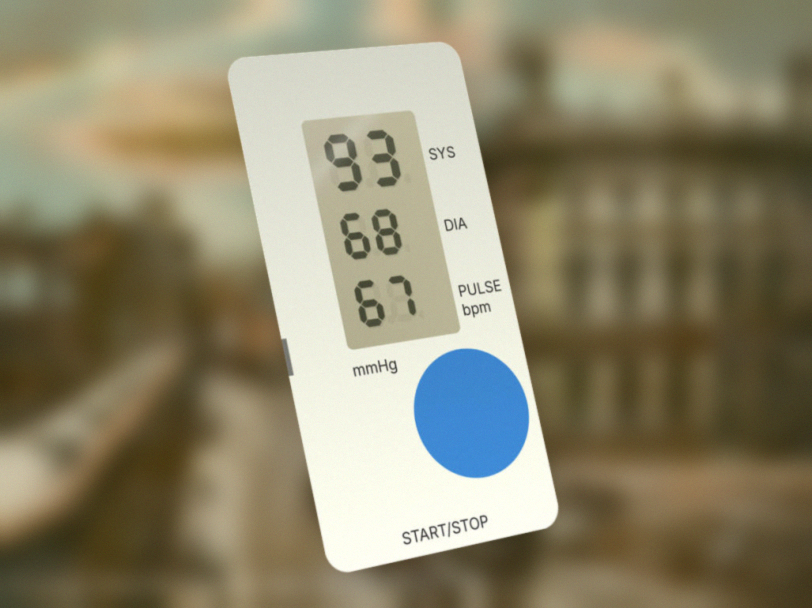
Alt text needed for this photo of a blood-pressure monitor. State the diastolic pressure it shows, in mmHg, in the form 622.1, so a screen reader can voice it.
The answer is 68
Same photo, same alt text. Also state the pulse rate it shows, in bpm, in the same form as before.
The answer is 67
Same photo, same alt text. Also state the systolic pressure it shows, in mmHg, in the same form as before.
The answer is 93
